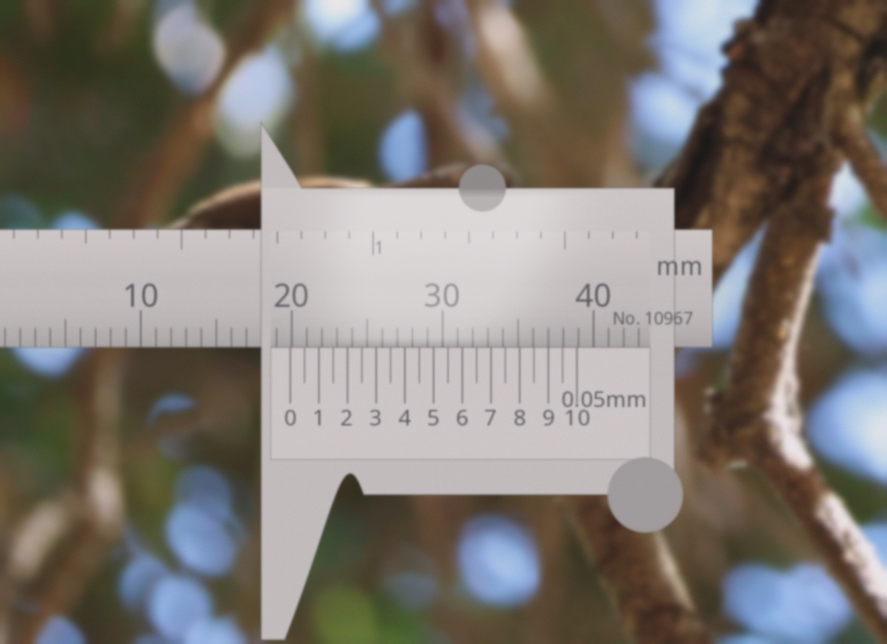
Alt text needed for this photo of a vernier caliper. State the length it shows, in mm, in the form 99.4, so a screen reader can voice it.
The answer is 19.9
